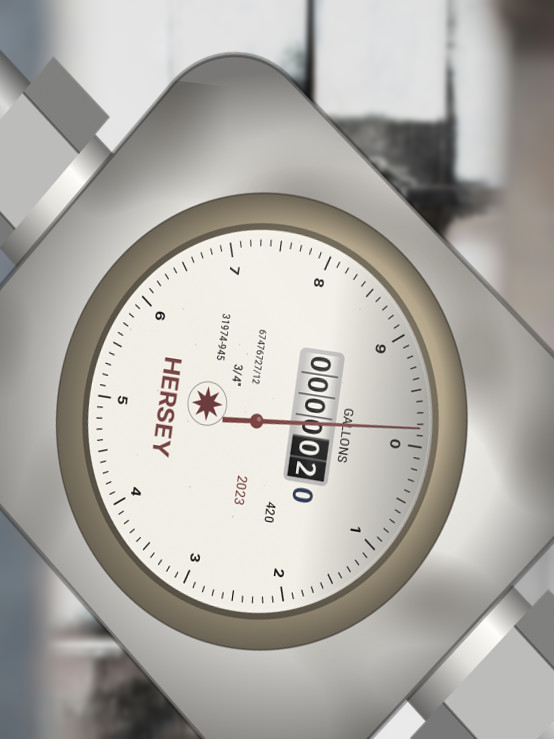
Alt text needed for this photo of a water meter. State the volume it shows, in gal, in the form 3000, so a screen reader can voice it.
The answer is 19.8
